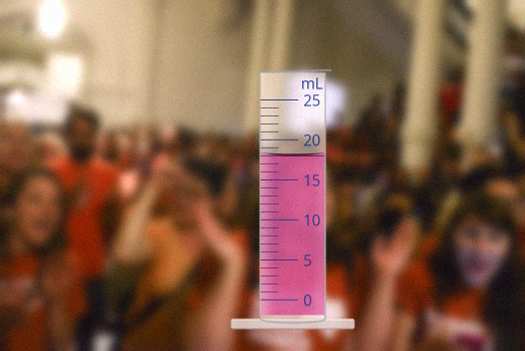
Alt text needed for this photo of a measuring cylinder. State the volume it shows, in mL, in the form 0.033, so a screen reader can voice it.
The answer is 18
